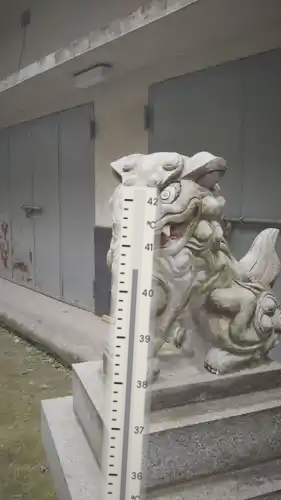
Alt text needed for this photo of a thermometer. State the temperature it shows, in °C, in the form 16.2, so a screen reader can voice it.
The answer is 40.5
